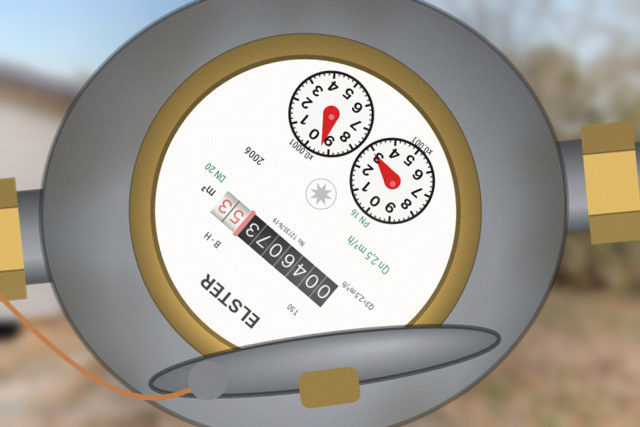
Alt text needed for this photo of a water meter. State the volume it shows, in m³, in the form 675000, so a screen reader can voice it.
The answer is 46073.5329
